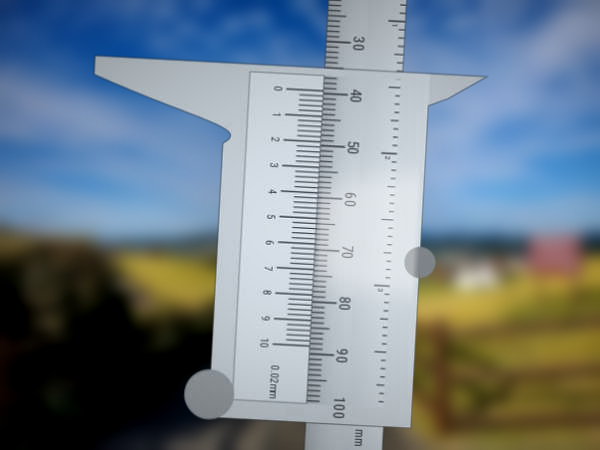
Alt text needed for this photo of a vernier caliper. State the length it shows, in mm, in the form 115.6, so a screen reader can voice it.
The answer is 39.5
